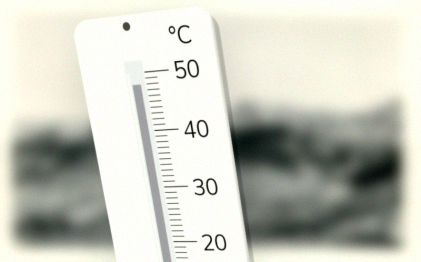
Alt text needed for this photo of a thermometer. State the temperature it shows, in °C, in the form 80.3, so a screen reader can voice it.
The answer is 48
